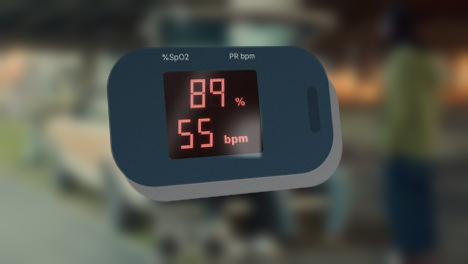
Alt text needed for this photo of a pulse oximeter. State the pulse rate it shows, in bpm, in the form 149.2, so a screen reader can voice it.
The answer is 55
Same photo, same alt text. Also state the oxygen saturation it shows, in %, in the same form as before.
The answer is 89
